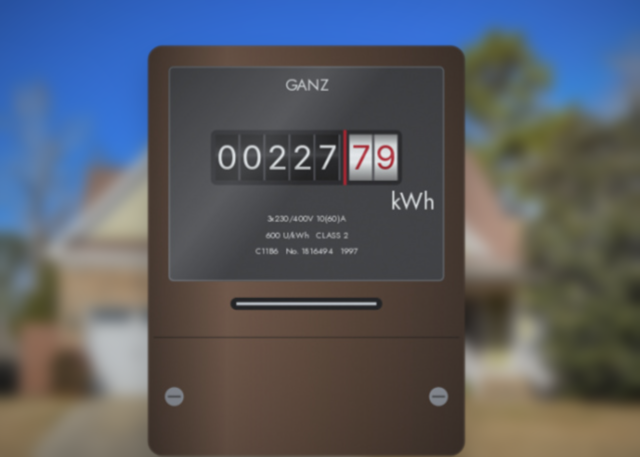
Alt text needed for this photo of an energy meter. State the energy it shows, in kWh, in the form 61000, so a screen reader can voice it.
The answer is 227.79
